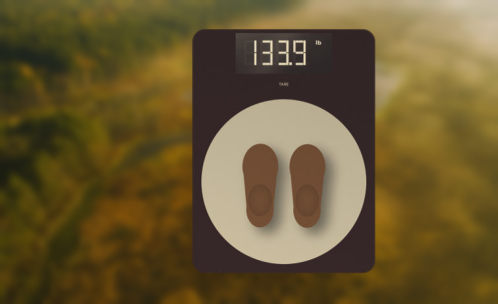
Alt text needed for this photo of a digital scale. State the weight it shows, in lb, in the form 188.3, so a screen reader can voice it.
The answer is 133.9
